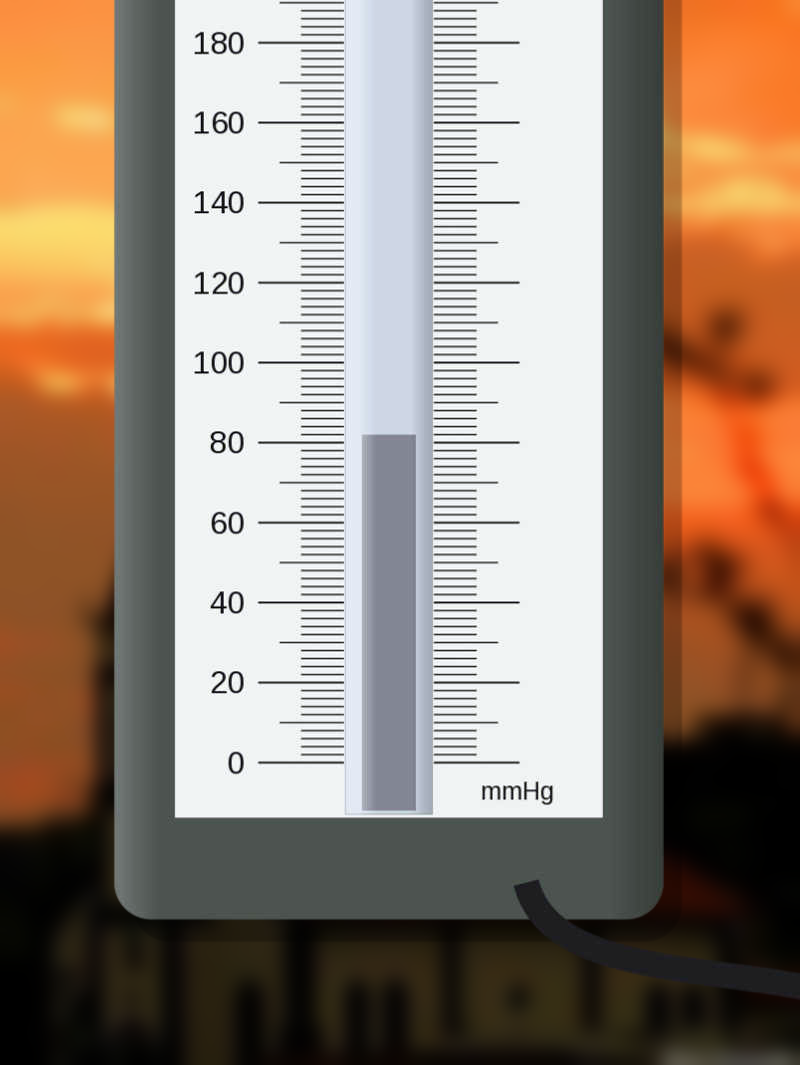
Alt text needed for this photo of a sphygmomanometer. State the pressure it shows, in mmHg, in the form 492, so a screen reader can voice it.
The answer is 82
